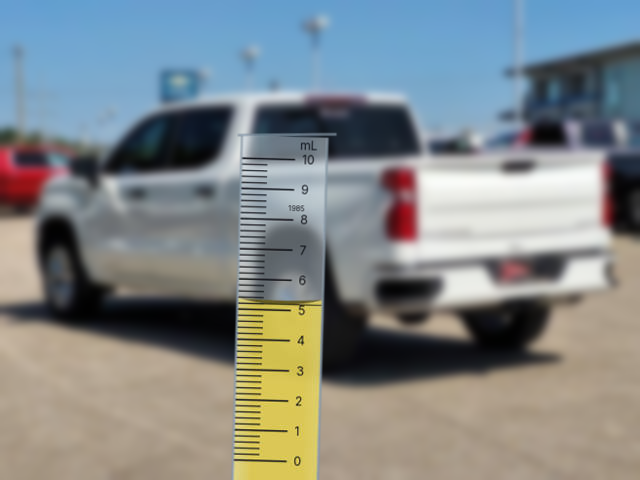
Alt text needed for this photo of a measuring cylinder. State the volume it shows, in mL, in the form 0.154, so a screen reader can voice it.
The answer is 5.2
